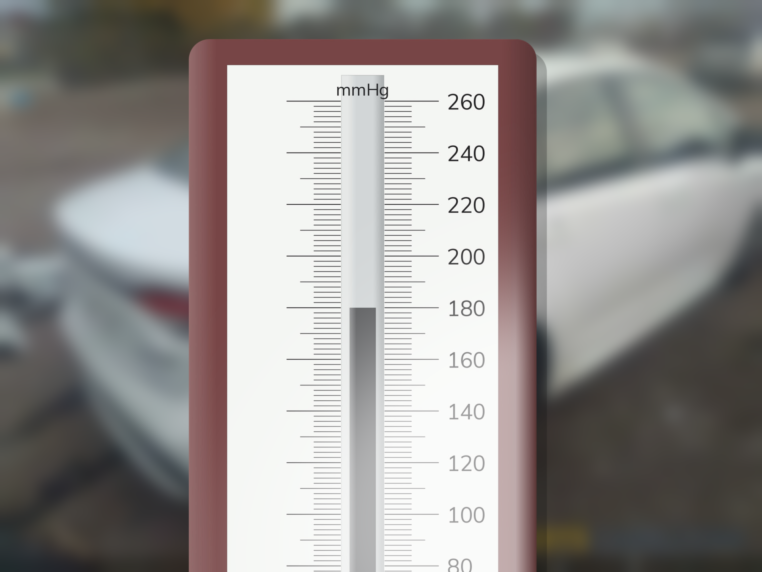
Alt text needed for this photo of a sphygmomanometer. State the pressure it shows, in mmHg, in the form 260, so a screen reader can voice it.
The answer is 180
